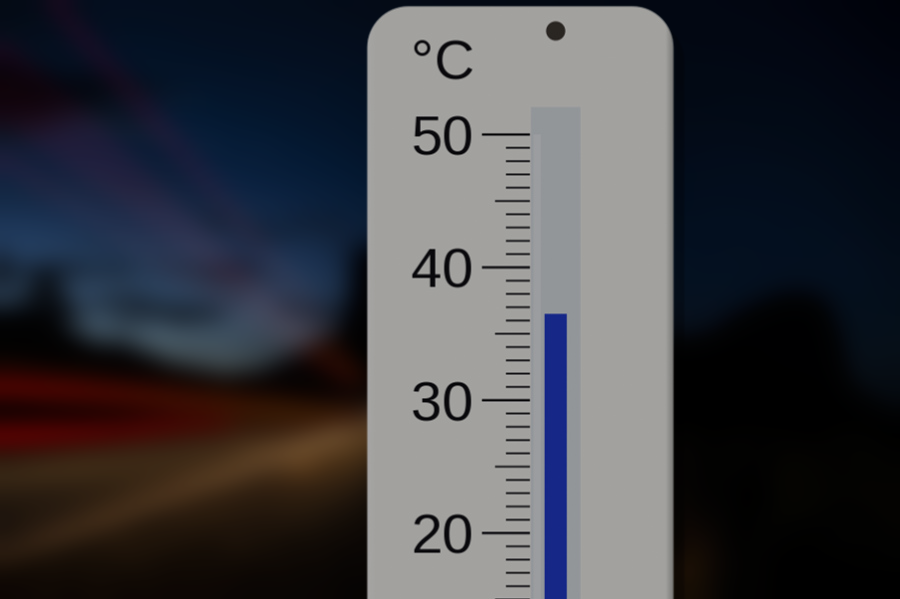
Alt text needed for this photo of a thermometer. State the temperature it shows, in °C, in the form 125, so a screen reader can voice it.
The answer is 36.5
